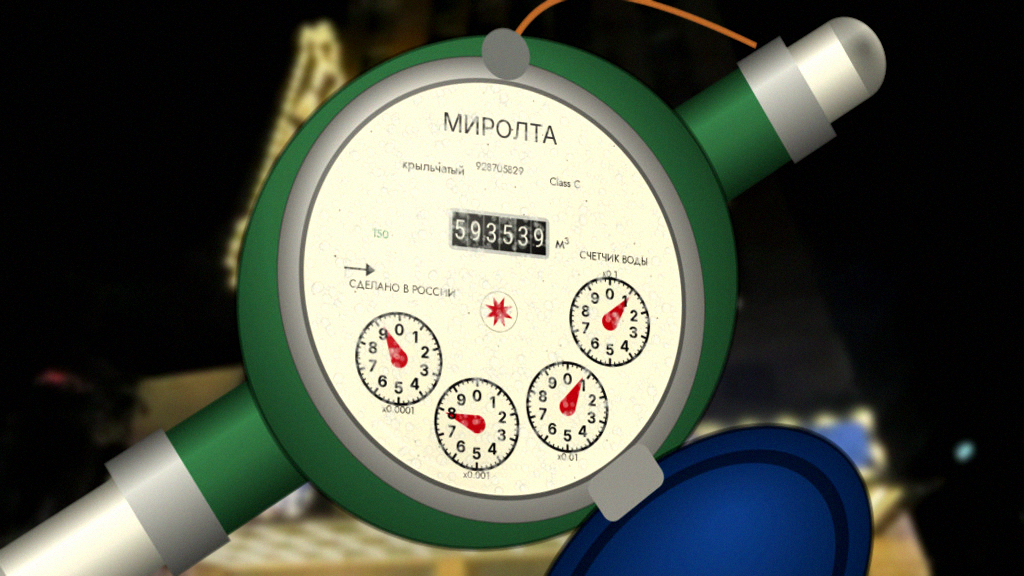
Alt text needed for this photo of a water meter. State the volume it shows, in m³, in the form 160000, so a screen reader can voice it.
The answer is 593539.1079
